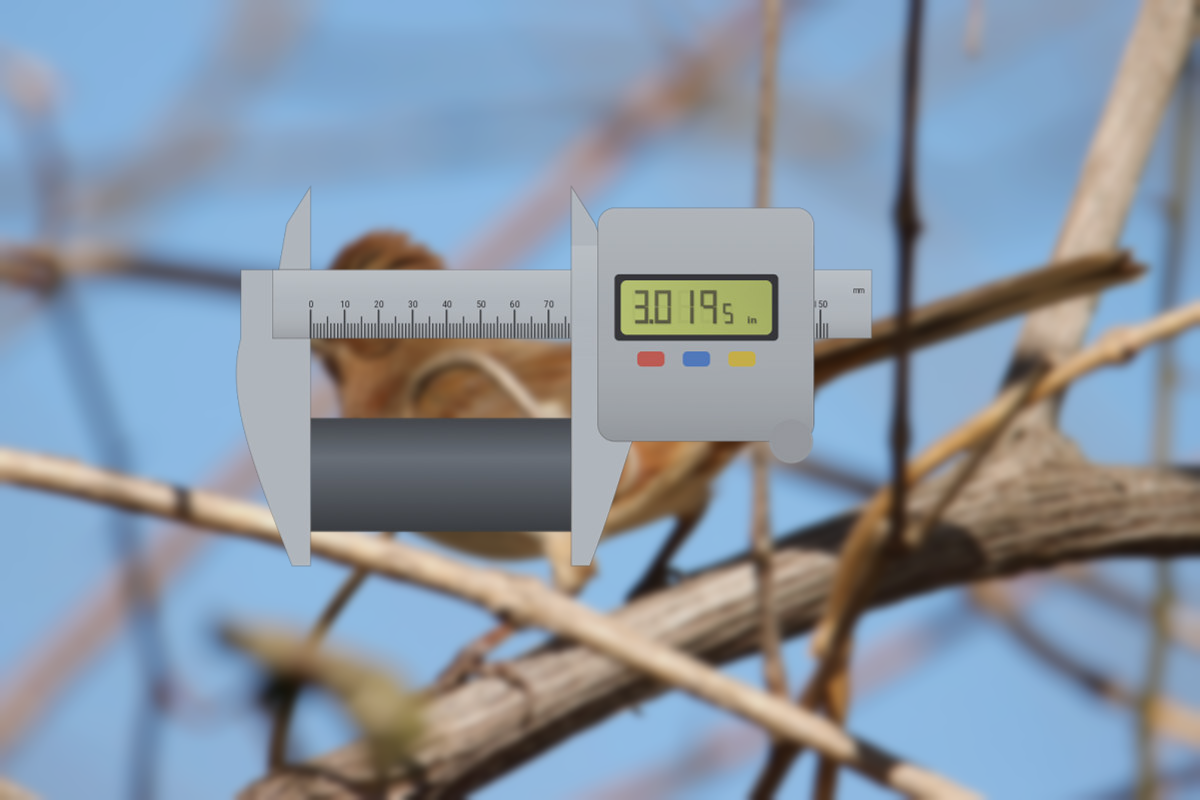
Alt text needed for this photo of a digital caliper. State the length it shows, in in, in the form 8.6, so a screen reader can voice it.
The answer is 3.0195
